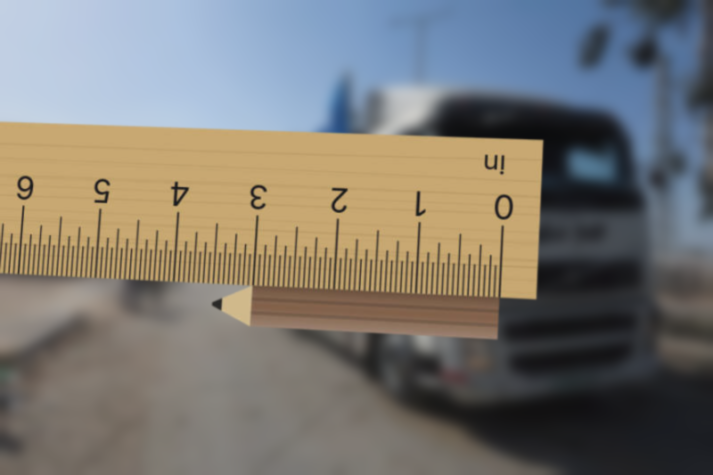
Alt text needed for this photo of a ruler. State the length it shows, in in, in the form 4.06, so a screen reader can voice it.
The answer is 3.5
